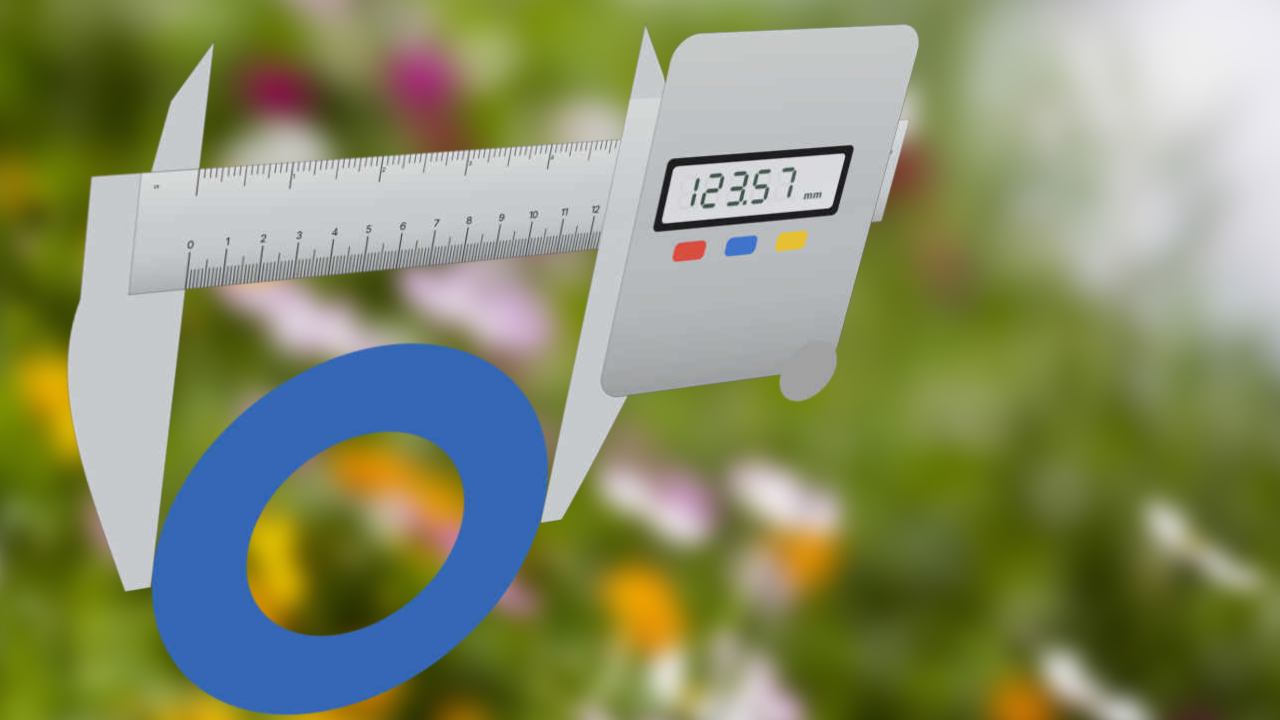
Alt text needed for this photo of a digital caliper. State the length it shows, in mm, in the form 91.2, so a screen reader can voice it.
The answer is 123.57
